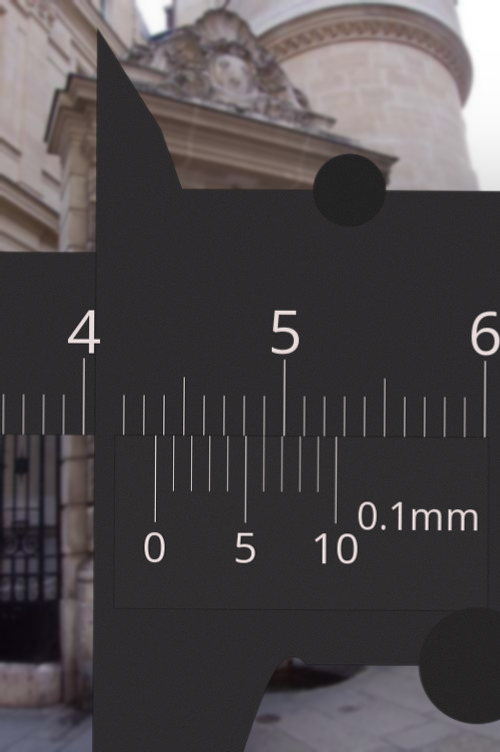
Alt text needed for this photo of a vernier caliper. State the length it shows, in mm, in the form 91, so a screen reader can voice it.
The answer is 43.6
